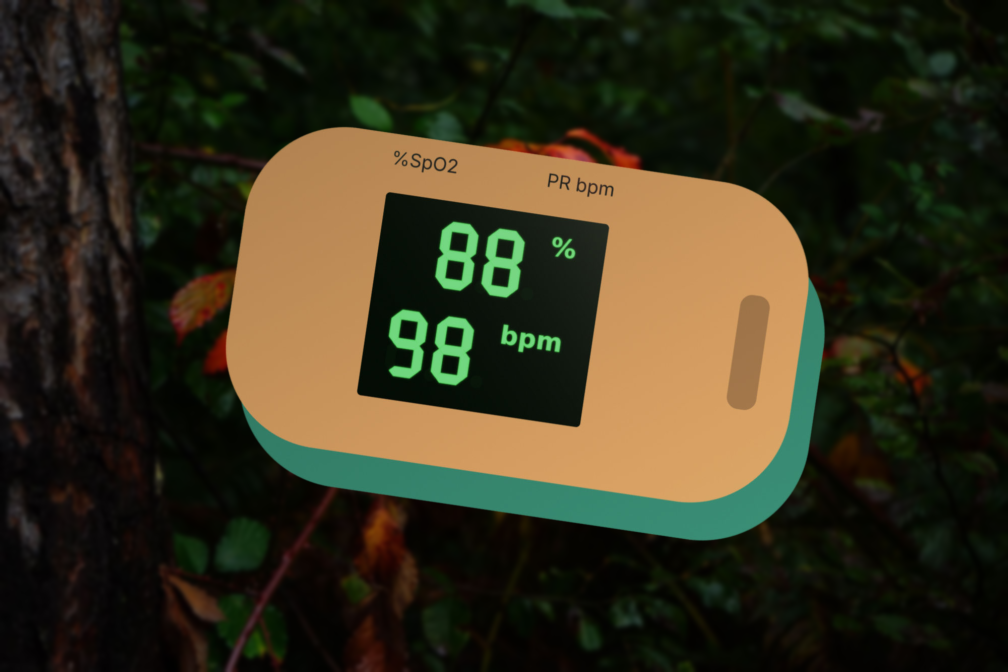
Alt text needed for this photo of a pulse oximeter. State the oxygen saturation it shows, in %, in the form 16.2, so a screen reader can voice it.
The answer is 88
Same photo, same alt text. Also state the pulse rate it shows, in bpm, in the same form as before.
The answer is 98
